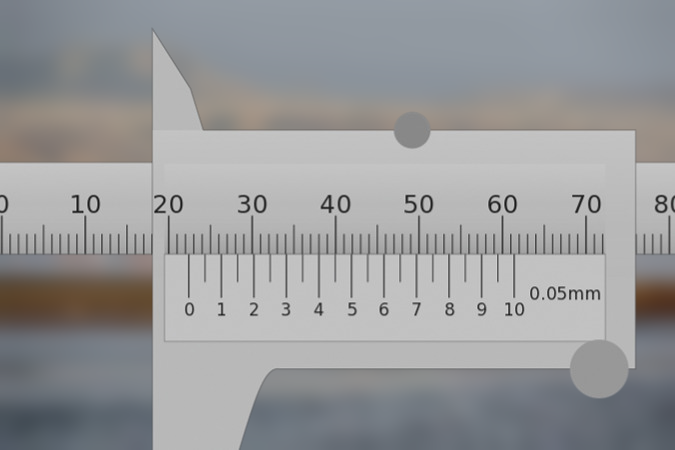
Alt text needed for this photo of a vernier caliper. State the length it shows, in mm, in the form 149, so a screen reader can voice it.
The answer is 22.4
